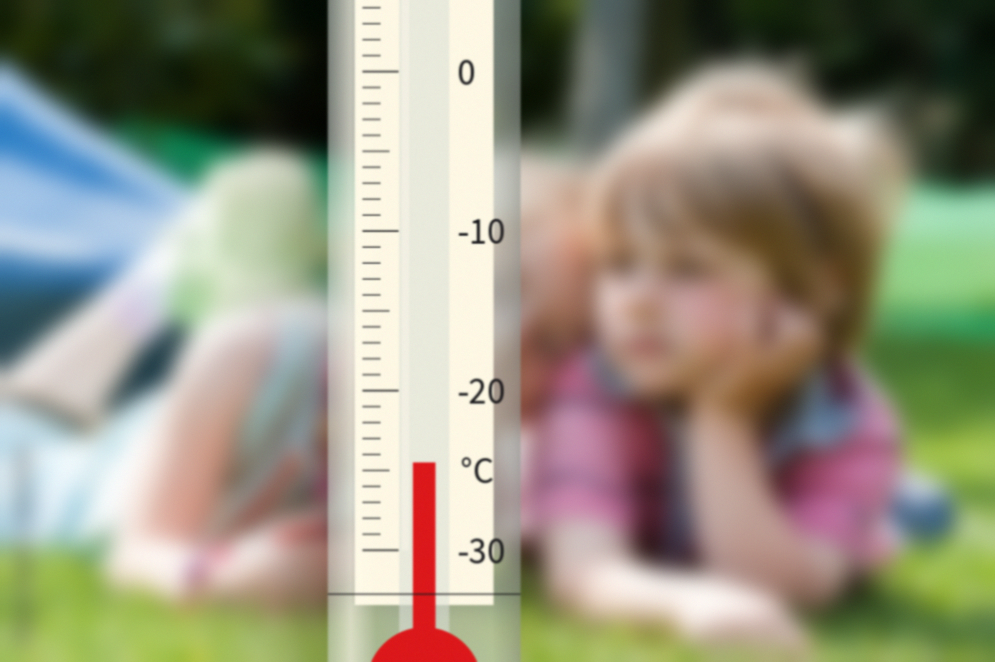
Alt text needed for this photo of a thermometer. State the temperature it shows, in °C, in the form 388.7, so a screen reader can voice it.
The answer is -24.5
